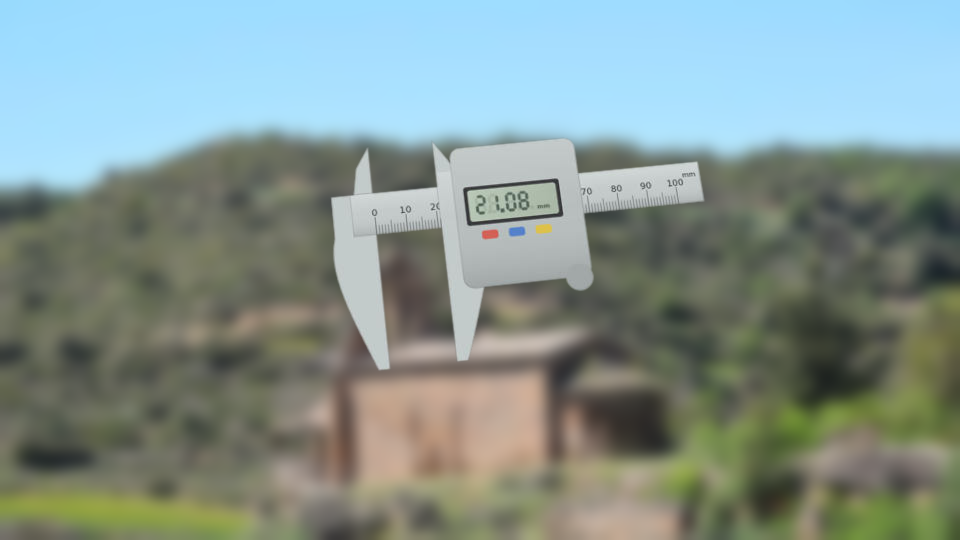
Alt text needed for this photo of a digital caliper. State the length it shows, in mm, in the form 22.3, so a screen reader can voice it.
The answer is 21.08
